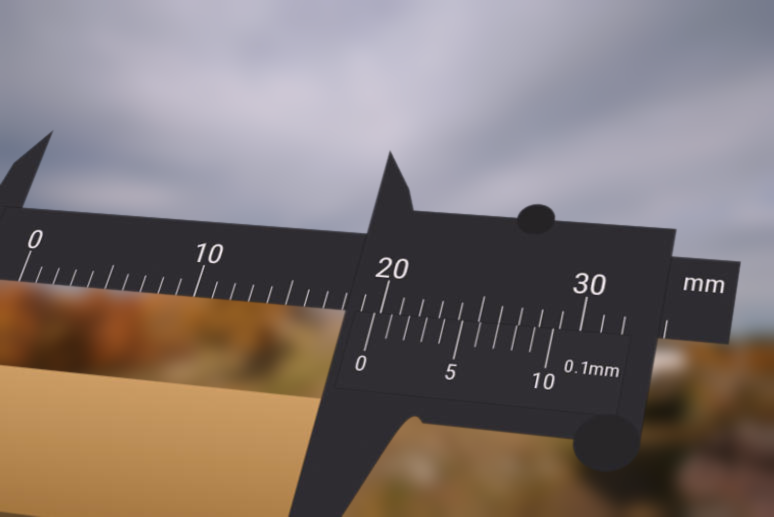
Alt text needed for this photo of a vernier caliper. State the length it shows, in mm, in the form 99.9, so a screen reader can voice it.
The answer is 19.7
